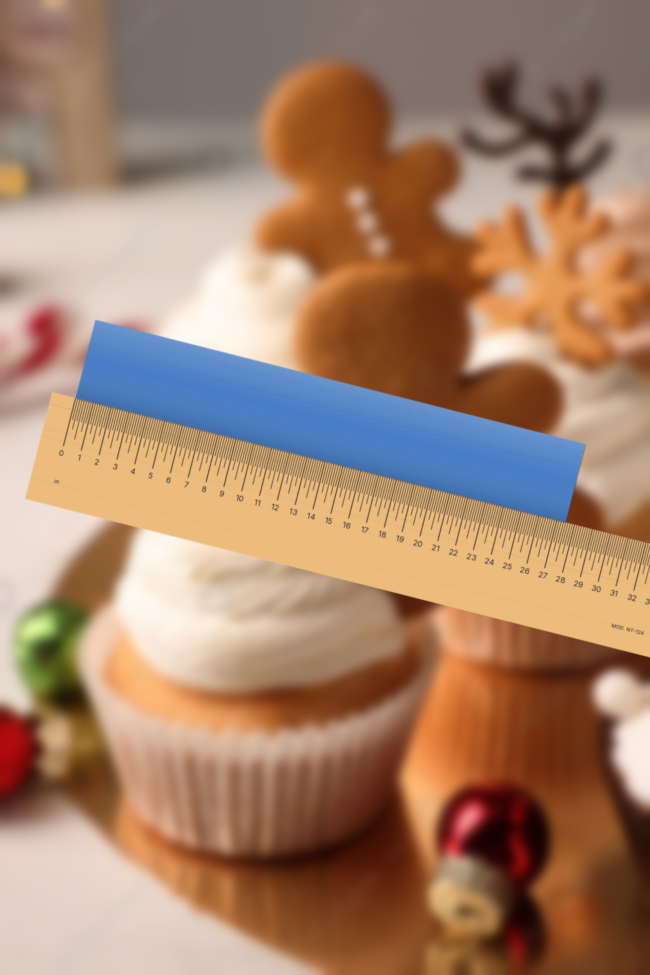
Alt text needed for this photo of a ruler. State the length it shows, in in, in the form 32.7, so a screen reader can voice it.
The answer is 27.5
